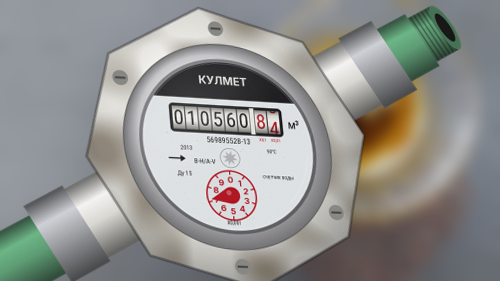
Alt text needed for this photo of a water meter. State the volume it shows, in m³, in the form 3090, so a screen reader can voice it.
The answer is 10560.837
